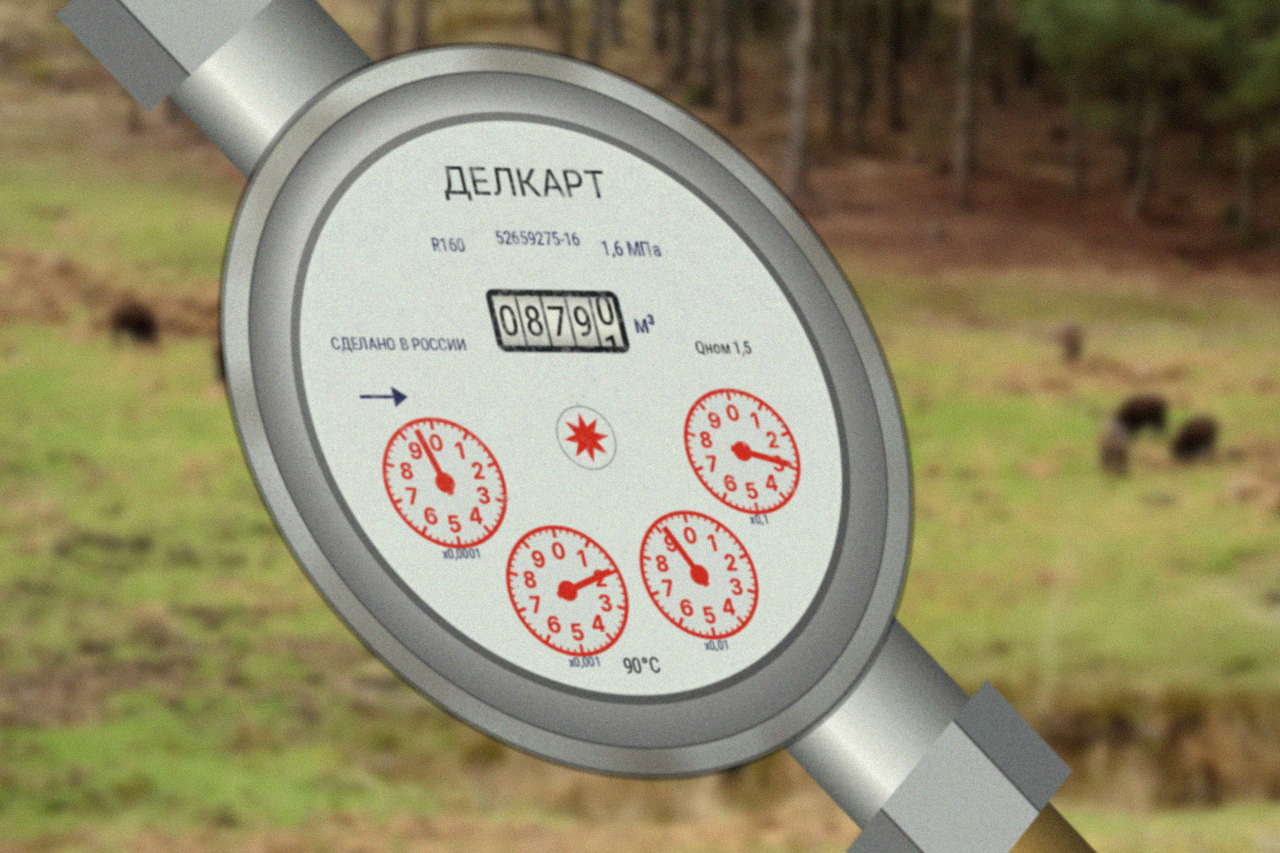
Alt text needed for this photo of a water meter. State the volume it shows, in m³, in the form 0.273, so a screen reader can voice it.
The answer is 8790.2919
